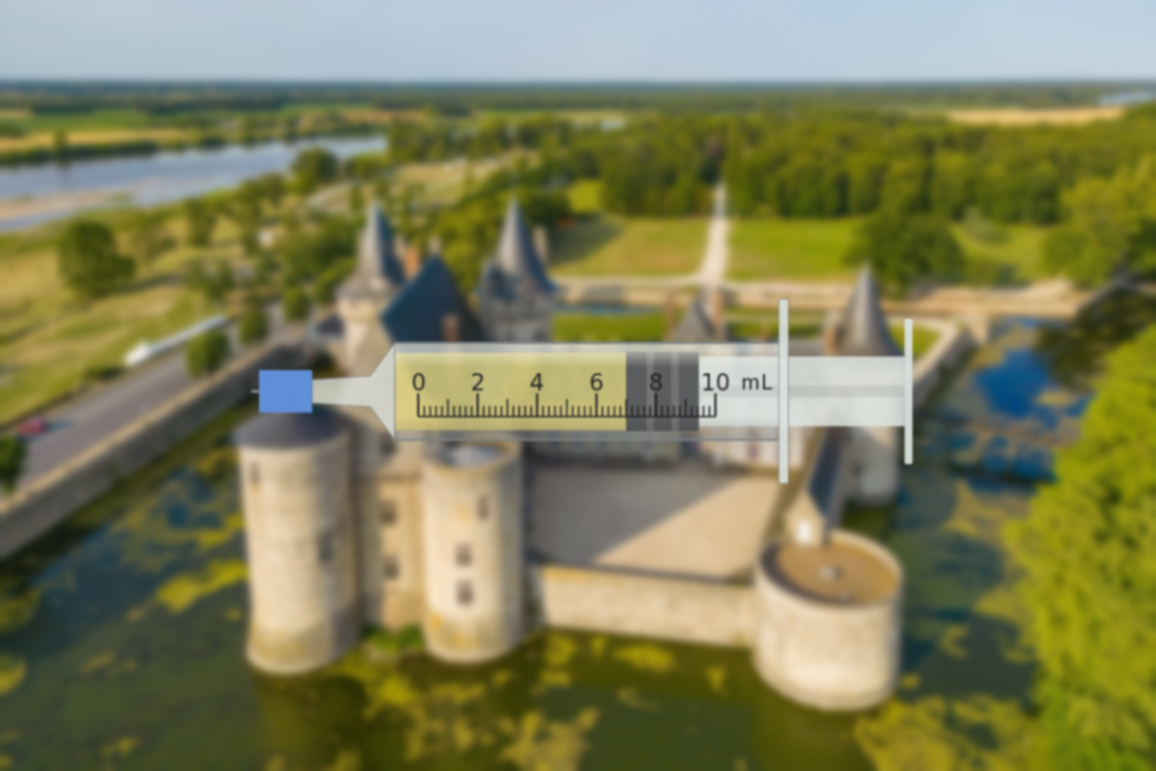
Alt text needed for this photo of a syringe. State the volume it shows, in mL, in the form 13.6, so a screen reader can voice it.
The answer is 7
